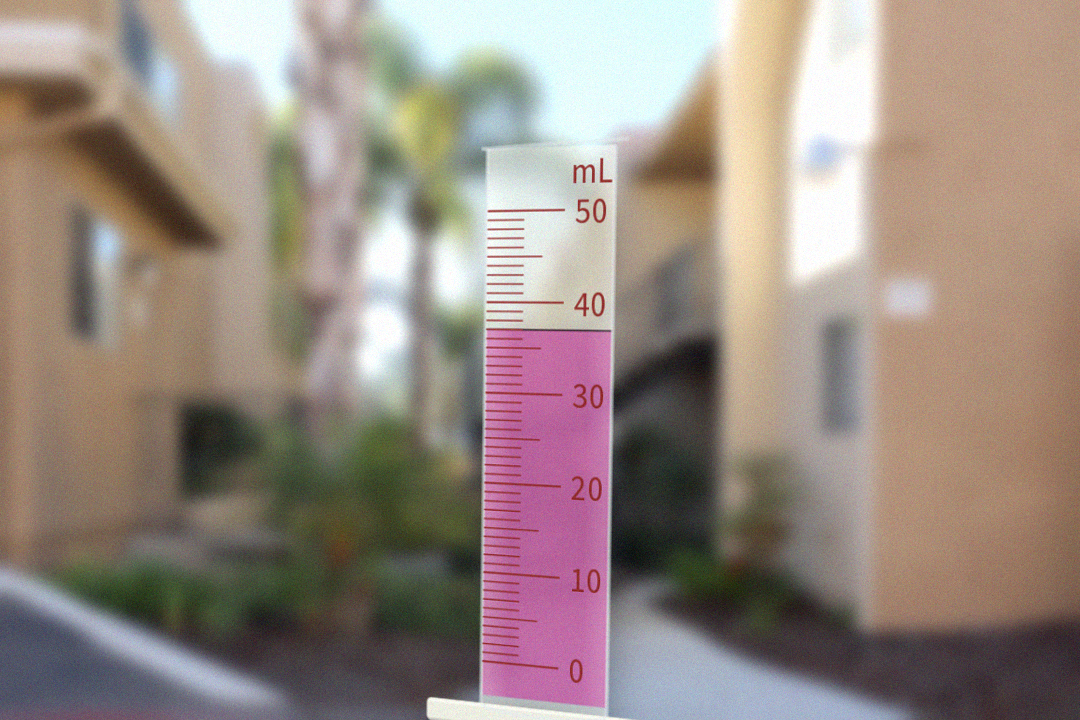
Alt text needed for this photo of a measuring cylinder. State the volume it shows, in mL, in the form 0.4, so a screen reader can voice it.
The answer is 37
